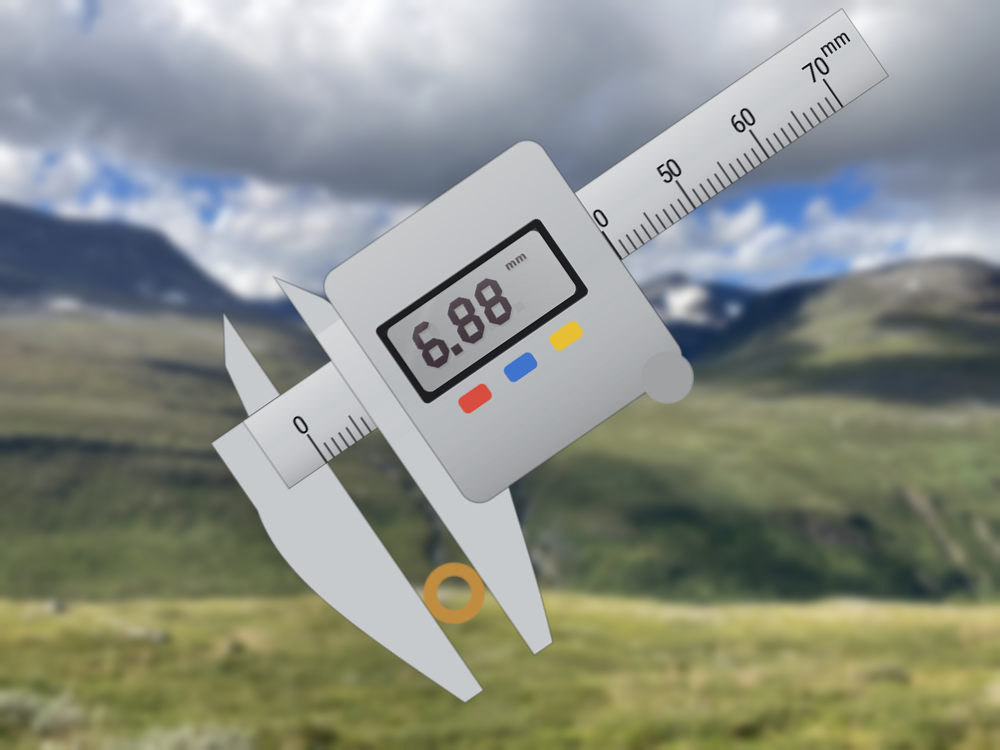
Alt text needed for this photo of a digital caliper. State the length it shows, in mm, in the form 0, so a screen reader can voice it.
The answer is 6.88
